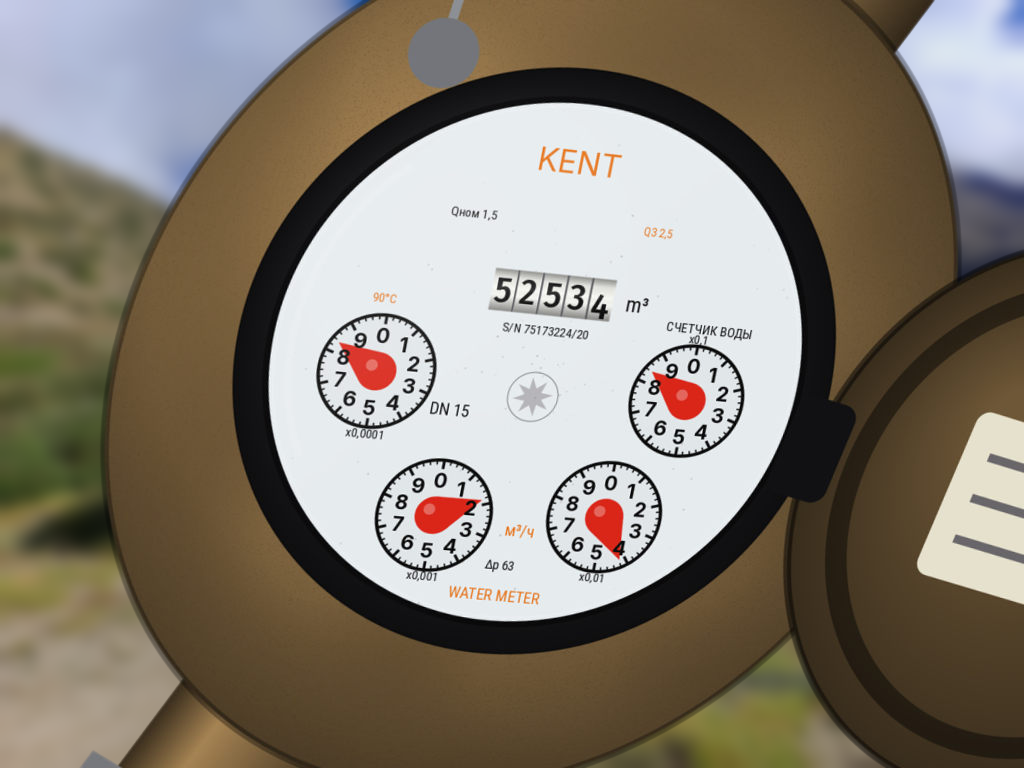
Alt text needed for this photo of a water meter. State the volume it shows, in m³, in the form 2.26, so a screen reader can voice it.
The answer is 52533.8418
